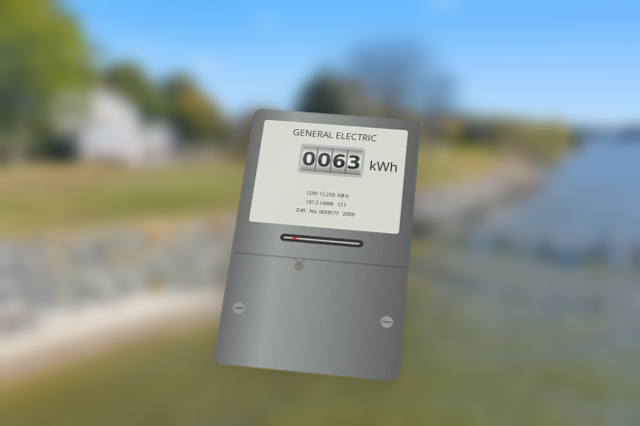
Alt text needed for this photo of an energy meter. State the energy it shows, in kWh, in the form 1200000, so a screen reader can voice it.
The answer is 63
